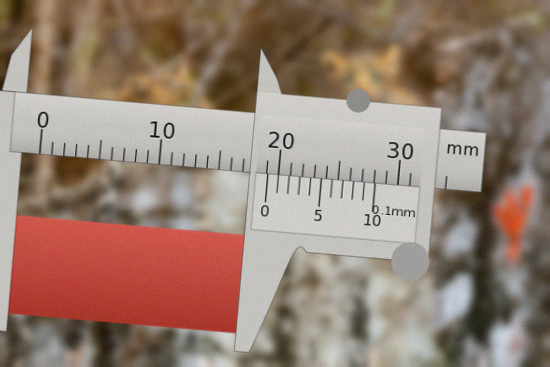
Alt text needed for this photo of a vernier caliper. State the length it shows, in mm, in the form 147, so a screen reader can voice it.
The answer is 19.1
